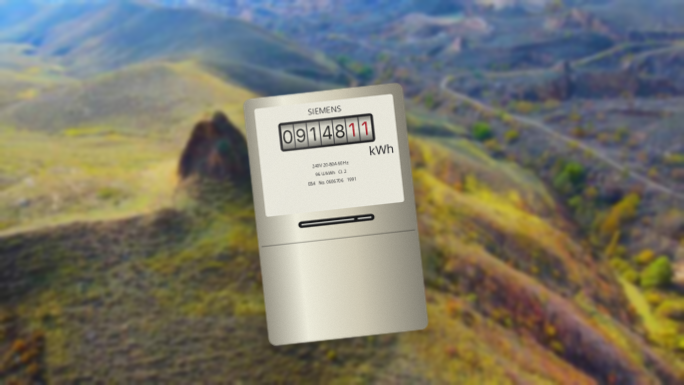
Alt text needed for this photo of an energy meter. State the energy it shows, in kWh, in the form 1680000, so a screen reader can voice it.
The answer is 9148.11
